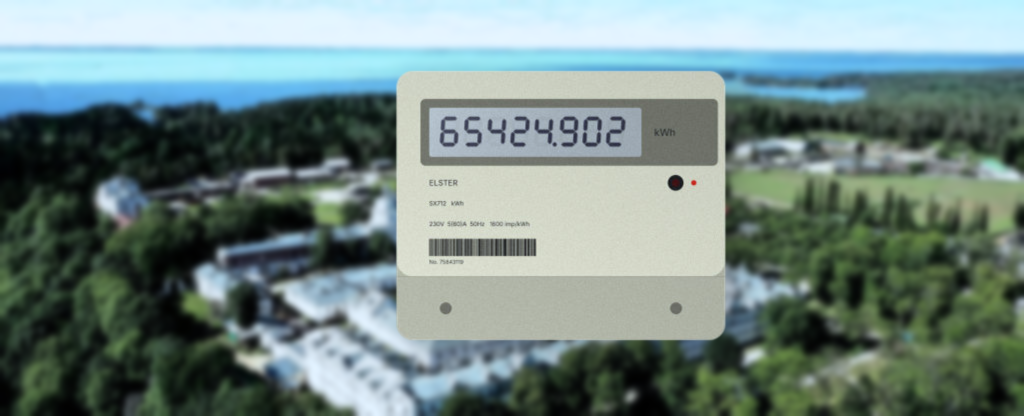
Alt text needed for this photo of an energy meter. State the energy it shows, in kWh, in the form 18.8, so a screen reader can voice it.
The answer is 65424.902
